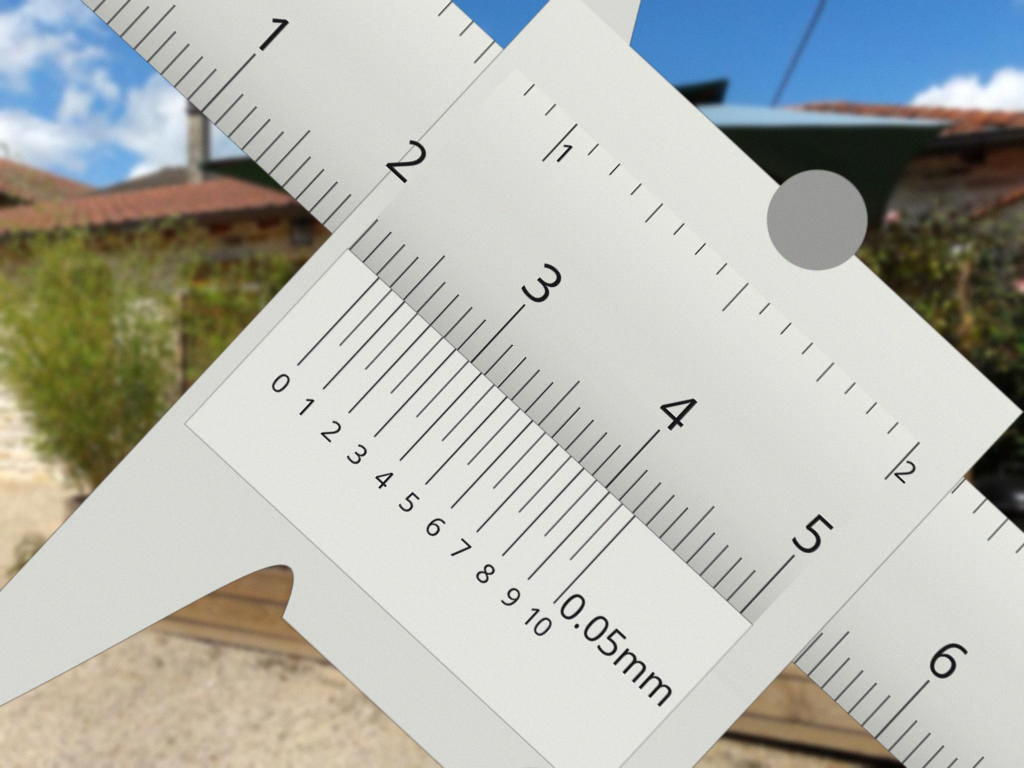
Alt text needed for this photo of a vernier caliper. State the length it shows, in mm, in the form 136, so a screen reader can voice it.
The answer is 23.2
